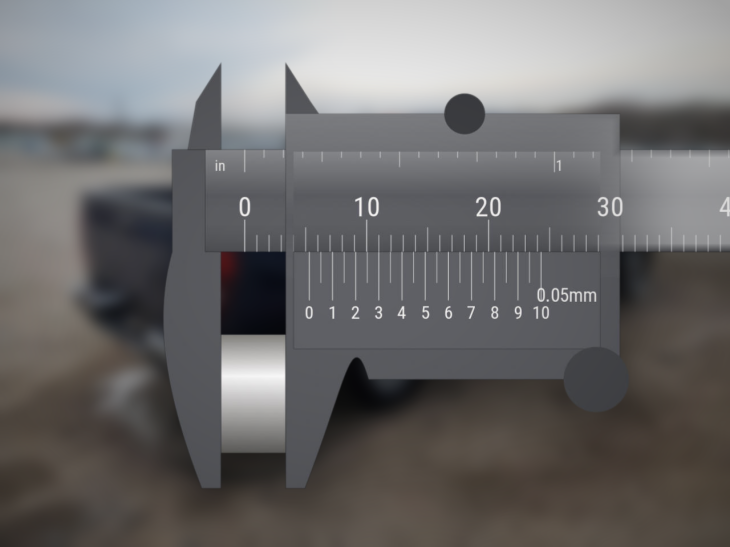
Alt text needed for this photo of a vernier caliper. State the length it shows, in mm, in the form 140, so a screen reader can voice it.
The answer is 5.3
